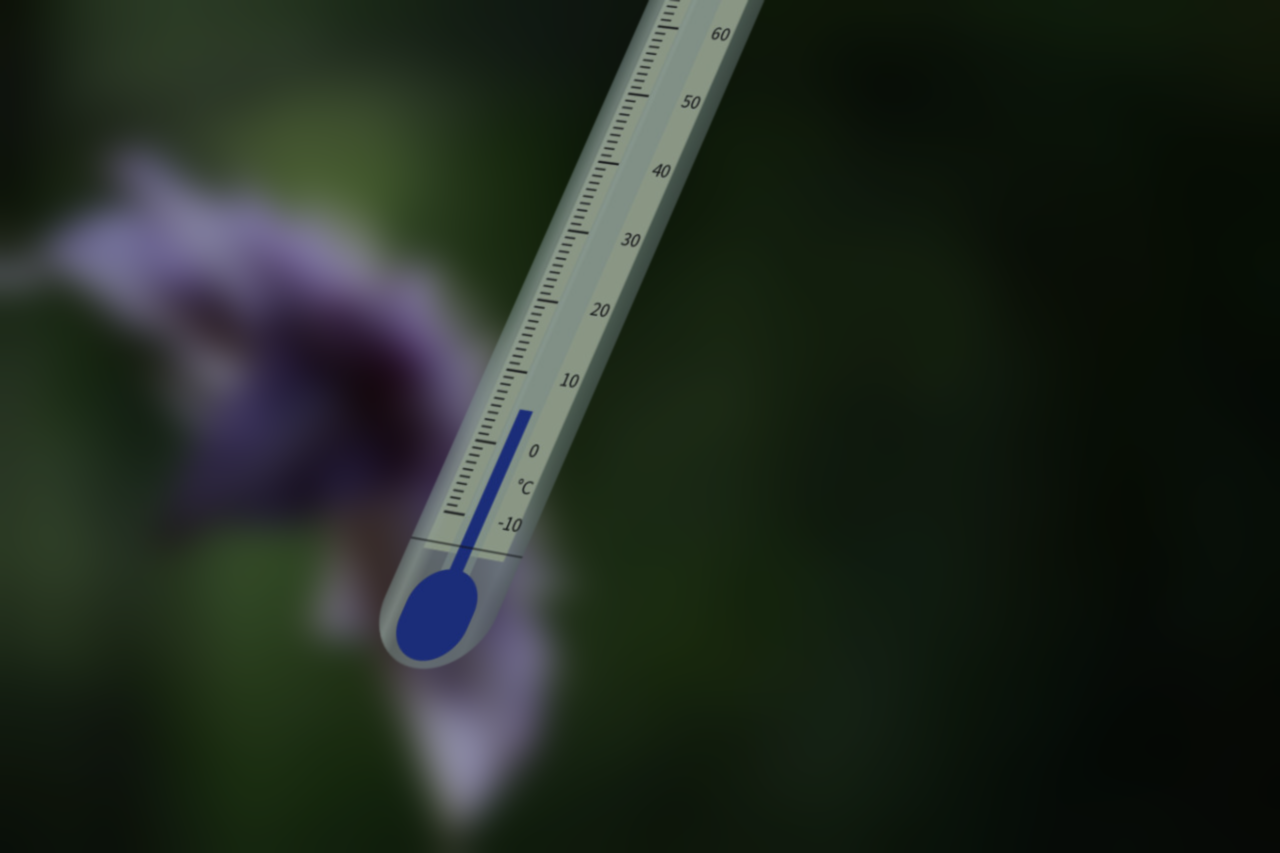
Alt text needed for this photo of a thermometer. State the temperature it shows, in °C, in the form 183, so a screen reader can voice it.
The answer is 5
